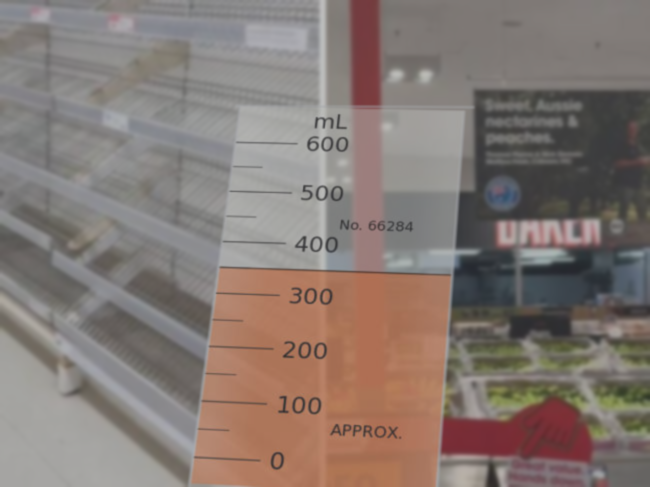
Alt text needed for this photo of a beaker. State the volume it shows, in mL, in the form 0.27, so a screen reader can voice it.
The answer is 350
